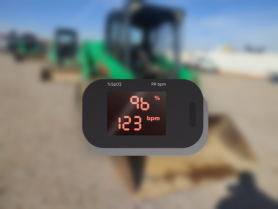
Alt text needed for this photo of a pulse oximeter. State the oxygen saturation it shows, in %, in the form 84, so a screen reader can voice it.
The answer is 96
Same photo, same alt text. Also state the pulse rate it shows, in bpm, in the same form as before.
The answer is 123
